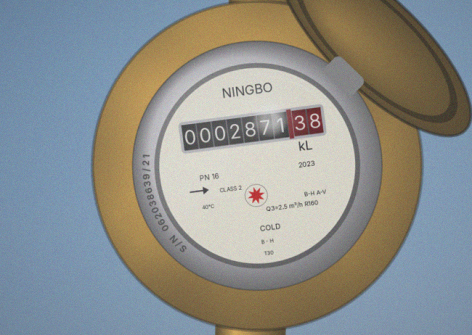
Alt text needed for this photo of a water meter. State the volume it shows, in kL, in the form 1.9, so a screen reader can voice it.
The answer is 2871.38
